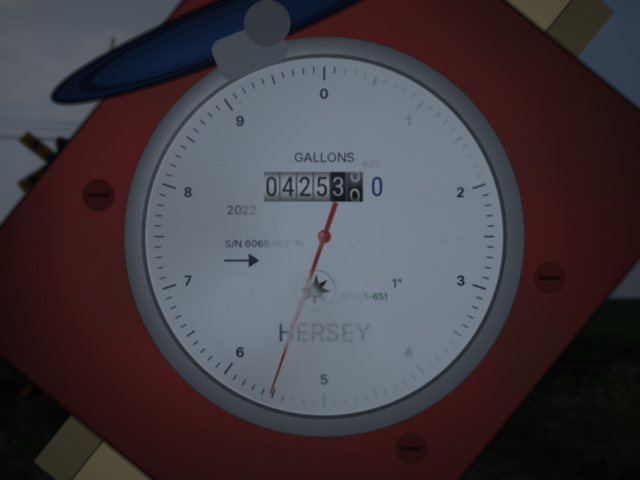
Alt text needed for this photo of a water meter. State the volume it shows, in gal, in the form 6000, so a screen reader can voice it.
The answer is 425385.5
